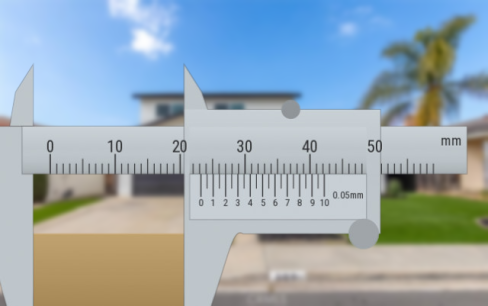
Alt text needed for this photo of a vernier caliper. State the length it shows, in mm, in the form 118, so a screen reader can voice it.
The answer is 23.2
